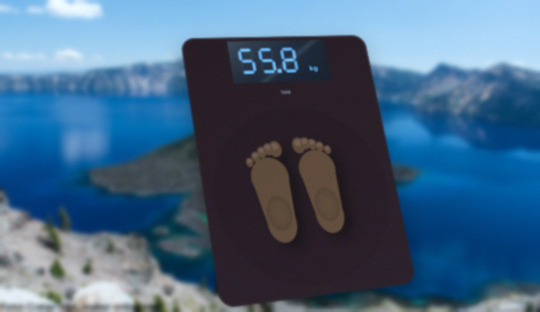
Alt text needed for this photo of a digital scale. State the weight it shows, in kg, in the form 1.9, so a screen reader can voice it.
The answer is 55.8
